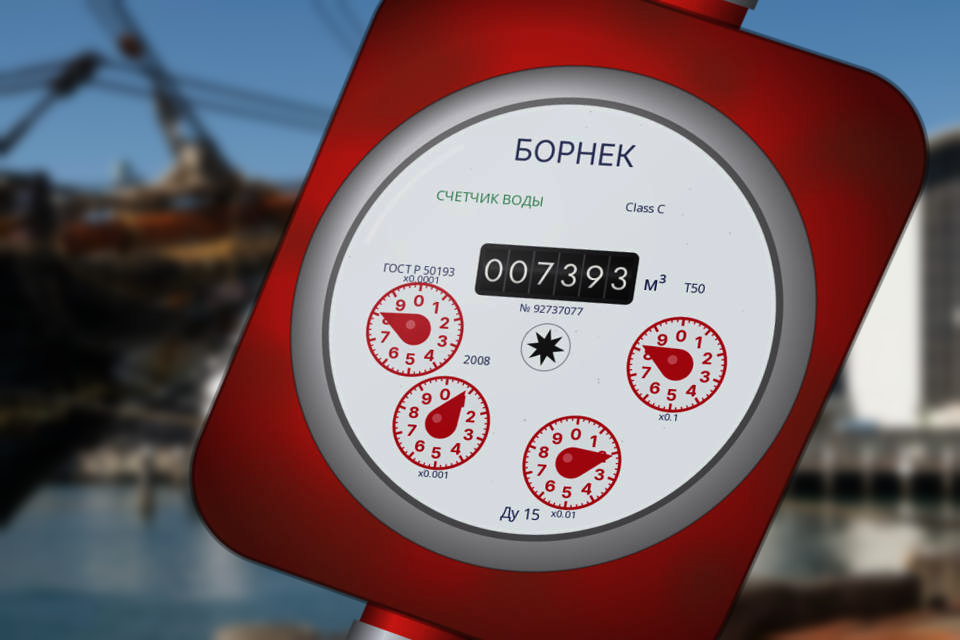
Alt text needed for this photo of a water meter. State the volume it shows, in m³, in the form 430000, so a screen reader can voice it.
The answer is 7393.8208
